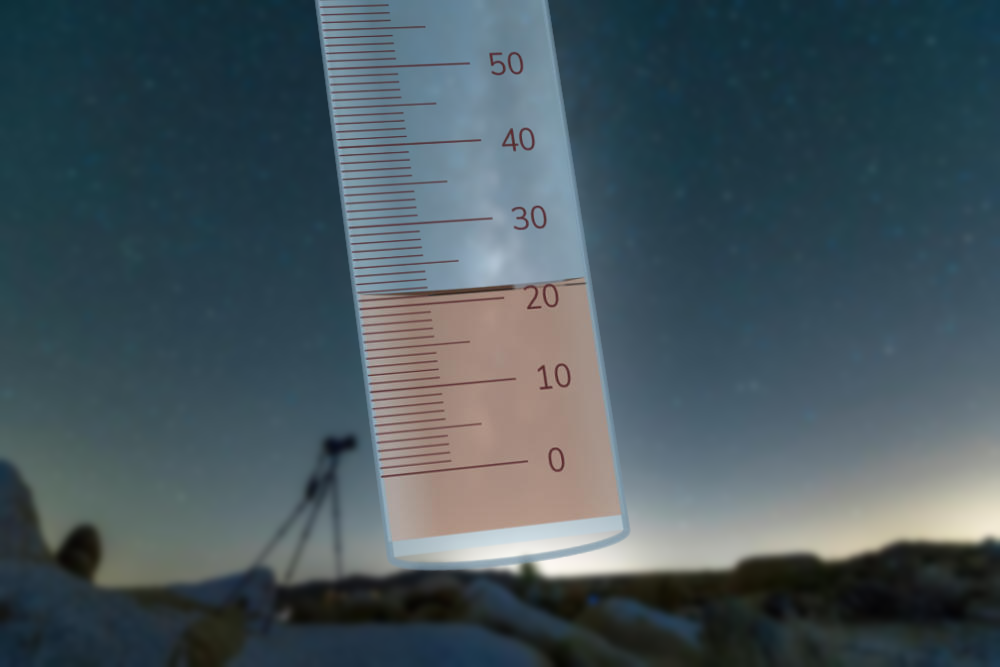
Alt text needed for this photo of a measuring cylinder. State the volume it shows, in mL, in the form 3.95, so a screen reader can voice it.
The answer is 21
